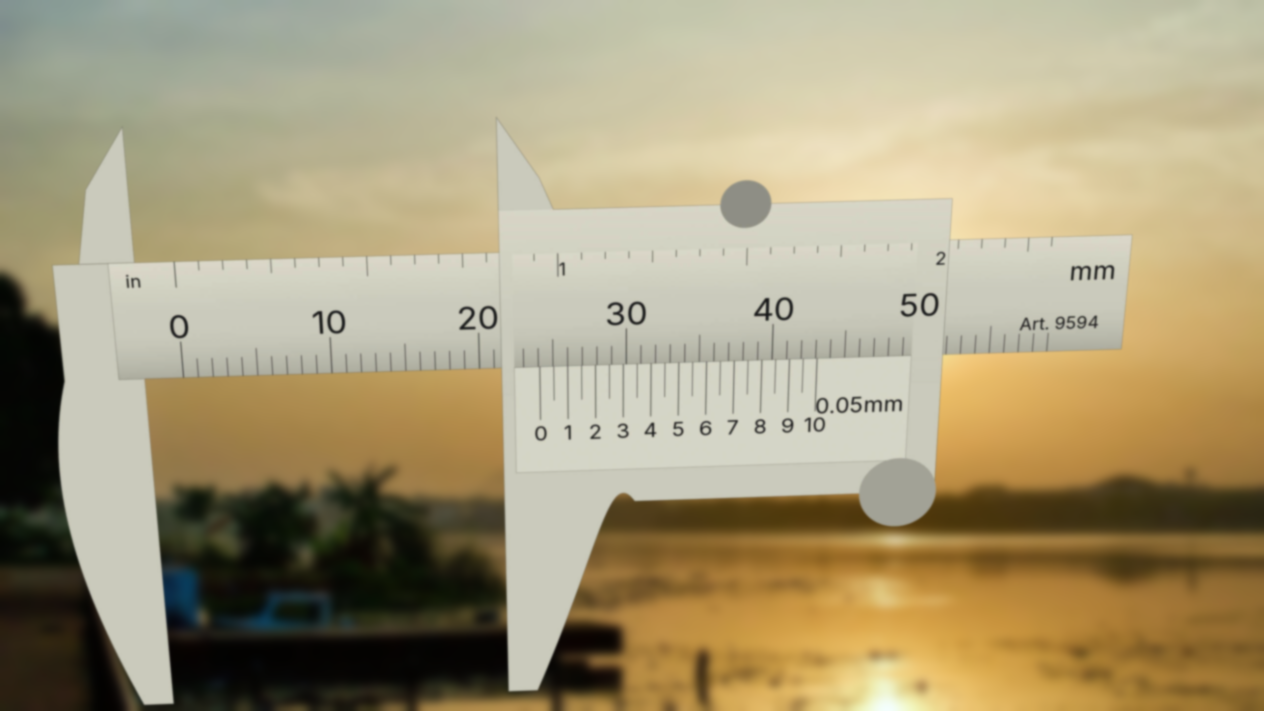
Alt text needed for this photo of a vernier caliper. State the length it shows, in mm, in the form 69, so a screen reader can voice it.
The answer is 24.1
